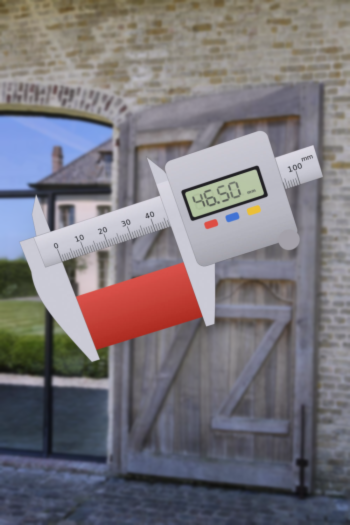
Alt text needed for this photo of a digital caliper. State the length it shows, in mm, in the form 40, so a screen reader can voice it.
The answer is 46.50
